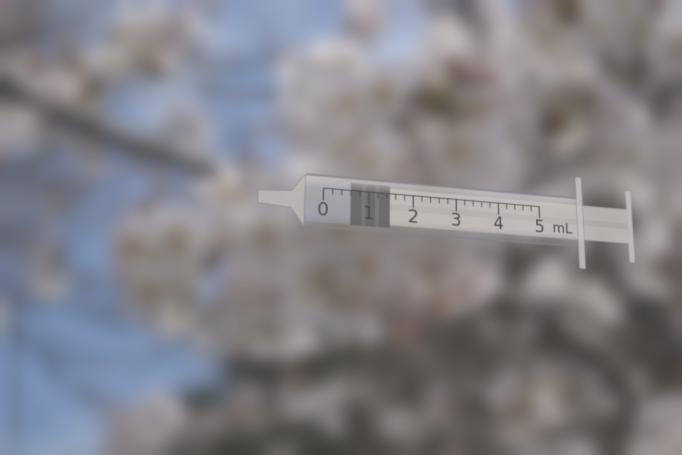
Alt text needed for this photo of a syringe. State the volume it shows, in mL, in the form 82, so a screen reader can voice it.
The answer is 0.6
